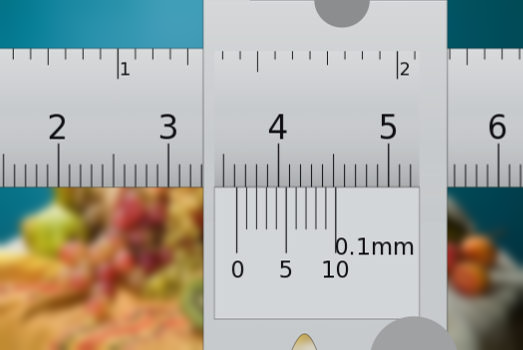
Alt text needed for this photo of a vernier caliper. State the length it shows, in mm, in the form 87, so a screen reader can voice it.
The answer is 36.2
